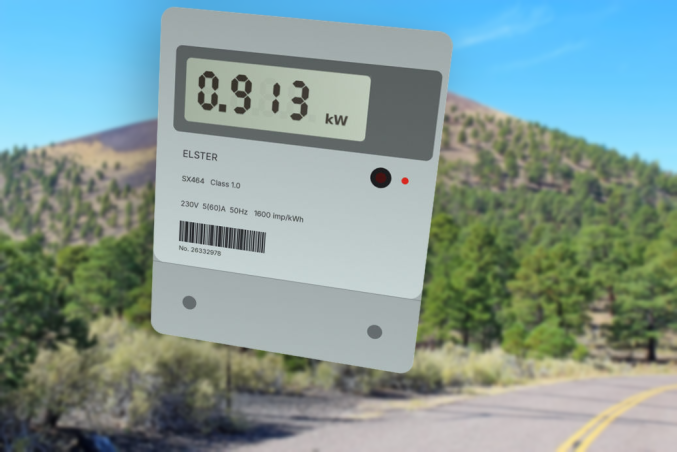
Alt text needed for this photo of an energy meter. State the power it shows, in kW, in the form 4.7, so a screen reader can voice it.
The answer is 0.913
